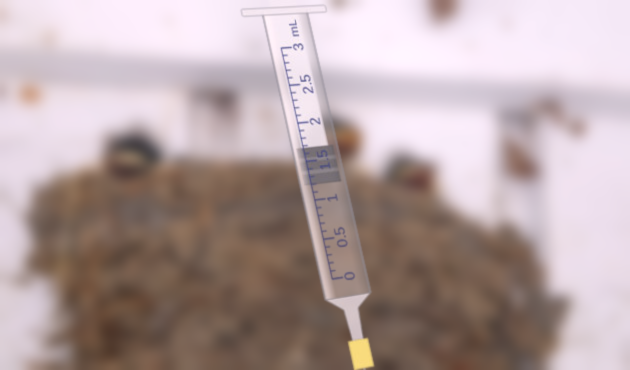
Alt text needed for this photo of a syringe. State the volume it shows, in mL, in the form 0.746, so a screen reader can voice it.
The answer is 1.2
